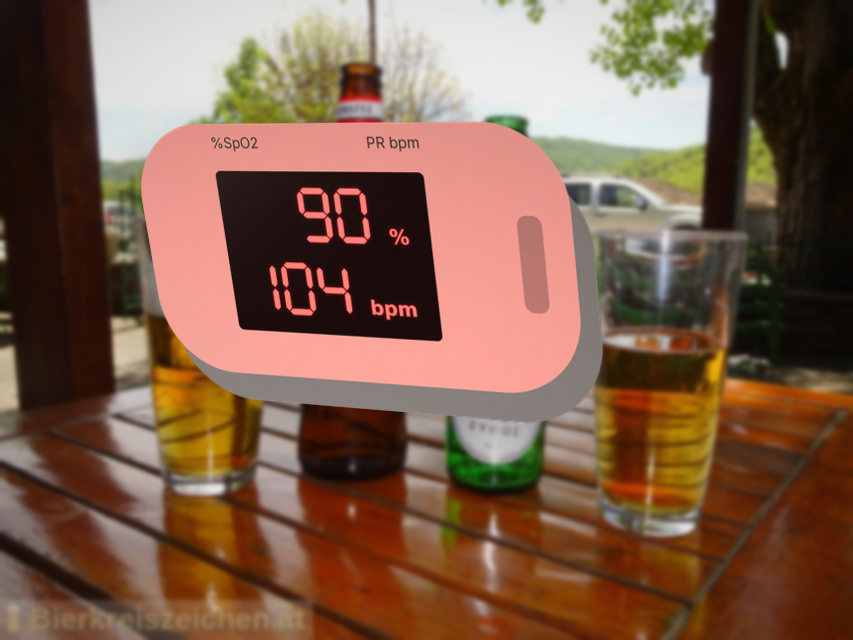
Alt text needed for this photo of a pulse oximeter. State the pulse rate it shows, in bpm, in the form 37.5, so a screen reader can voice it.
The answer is 104
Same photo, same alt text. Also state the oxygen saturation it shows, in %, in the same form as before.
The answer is 90
